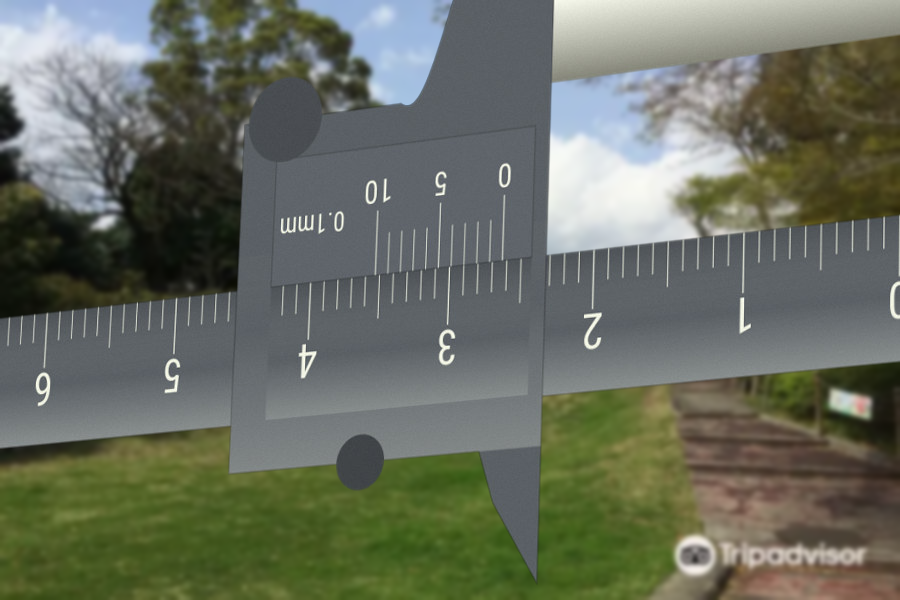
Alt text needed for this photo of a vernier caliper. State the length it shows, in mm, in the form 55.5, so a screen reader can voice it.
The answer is 26.3
